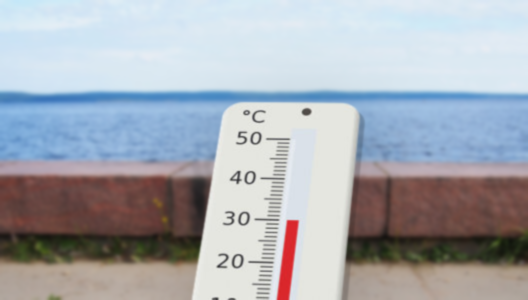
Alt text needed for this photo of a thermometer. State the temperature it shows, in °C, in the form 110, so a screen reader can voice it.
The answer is 30
